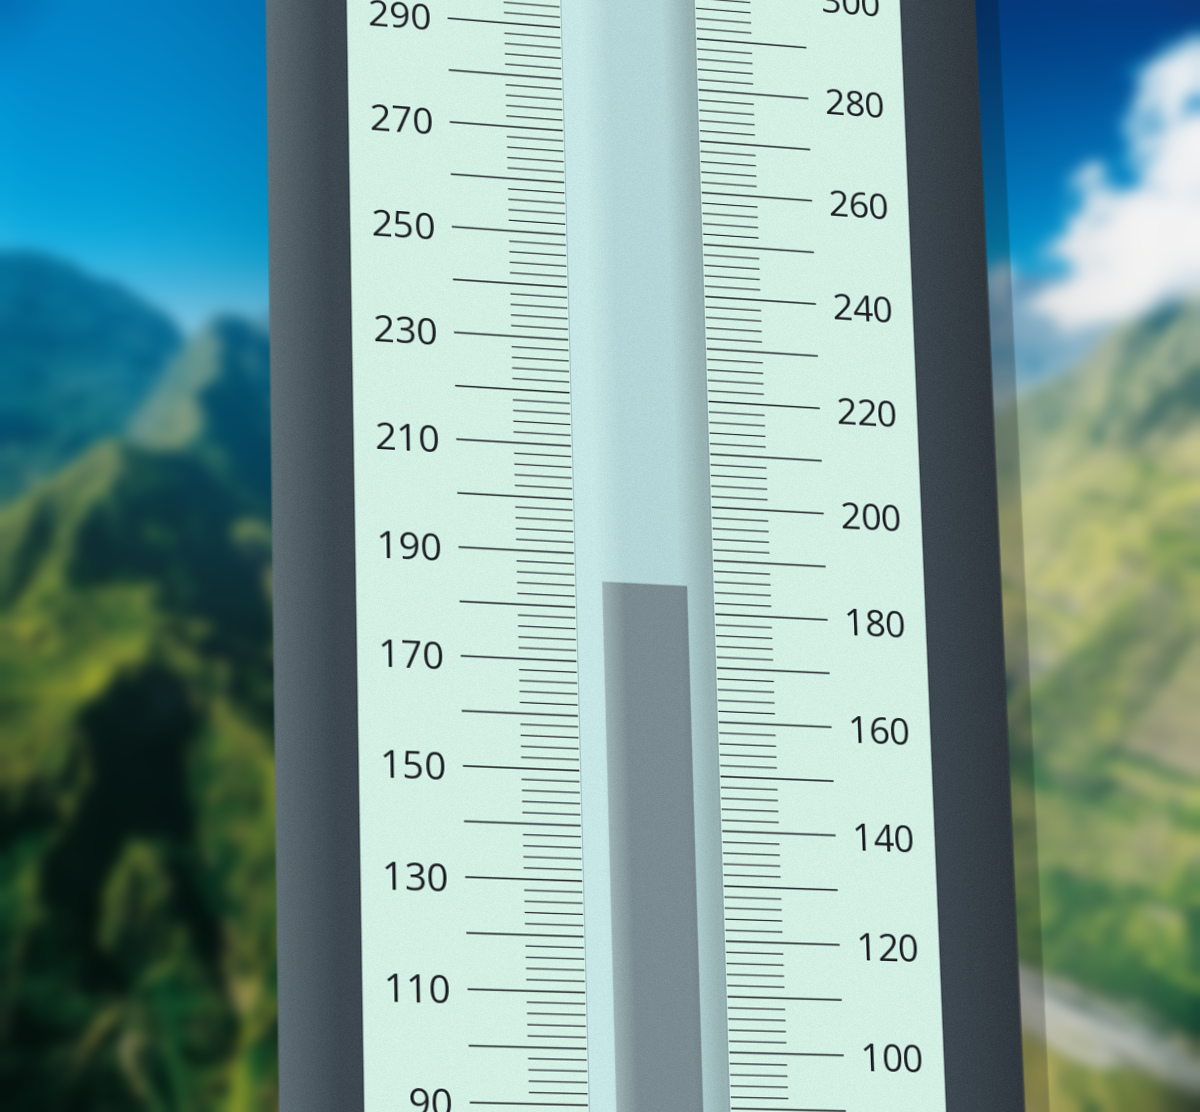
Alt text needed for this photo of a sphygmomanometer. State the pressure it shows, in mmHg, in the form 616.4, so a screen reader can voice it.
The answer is 185
